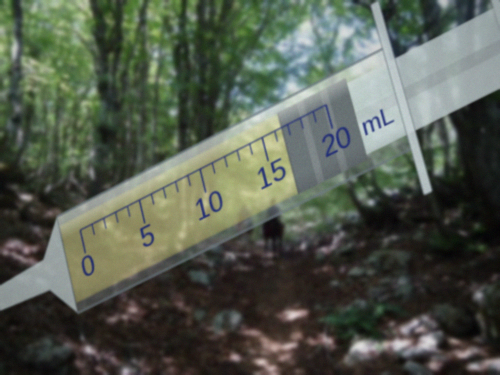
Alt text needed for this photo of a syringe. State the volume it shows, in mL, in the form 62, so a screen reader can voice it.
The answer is 16.5
